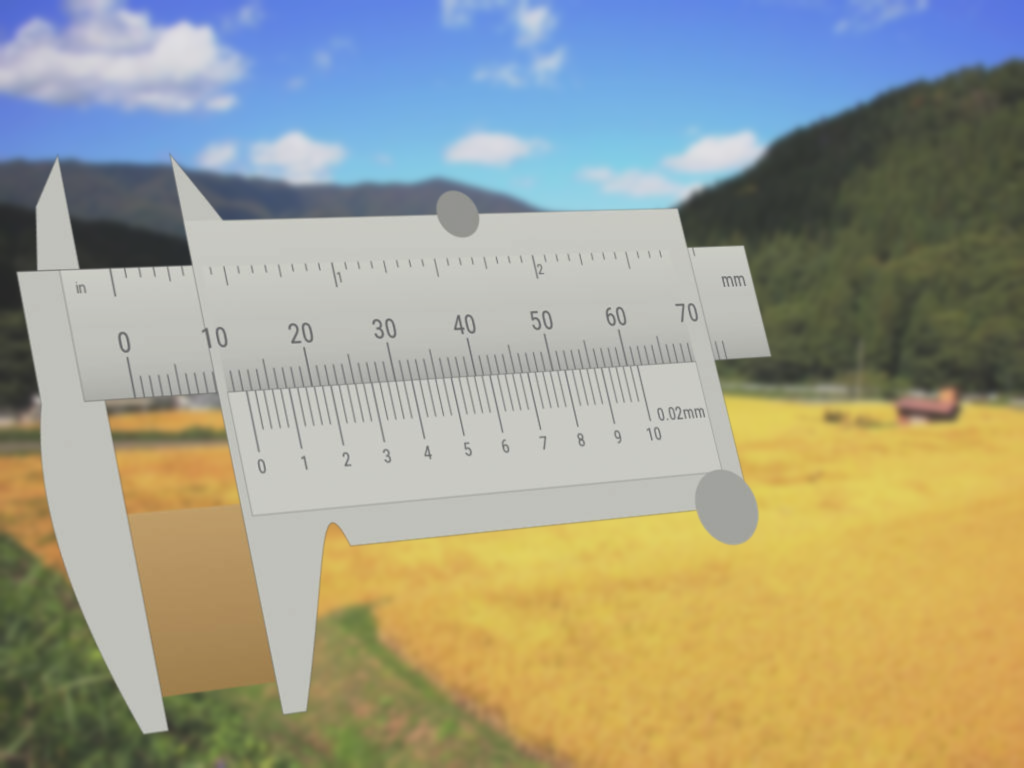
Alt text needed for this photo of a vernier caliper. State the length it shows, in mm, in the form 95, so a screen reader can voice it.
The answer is 12.4
